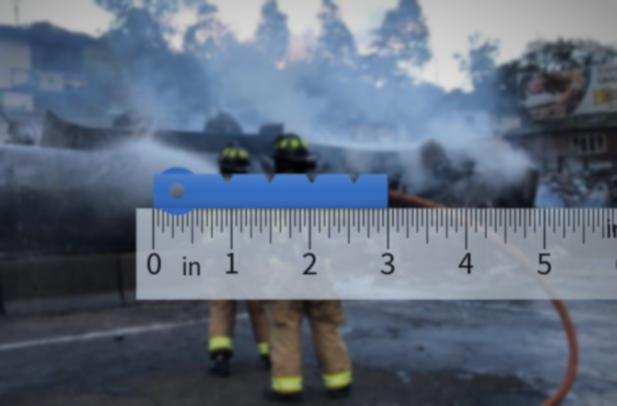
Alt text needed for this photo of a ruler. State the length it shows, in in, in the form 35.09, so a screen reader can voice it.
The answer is 3
